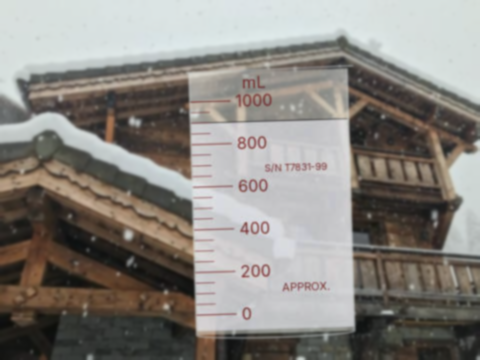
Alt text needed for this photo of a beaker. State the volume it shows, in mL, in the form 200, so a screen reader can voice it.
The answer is 900
